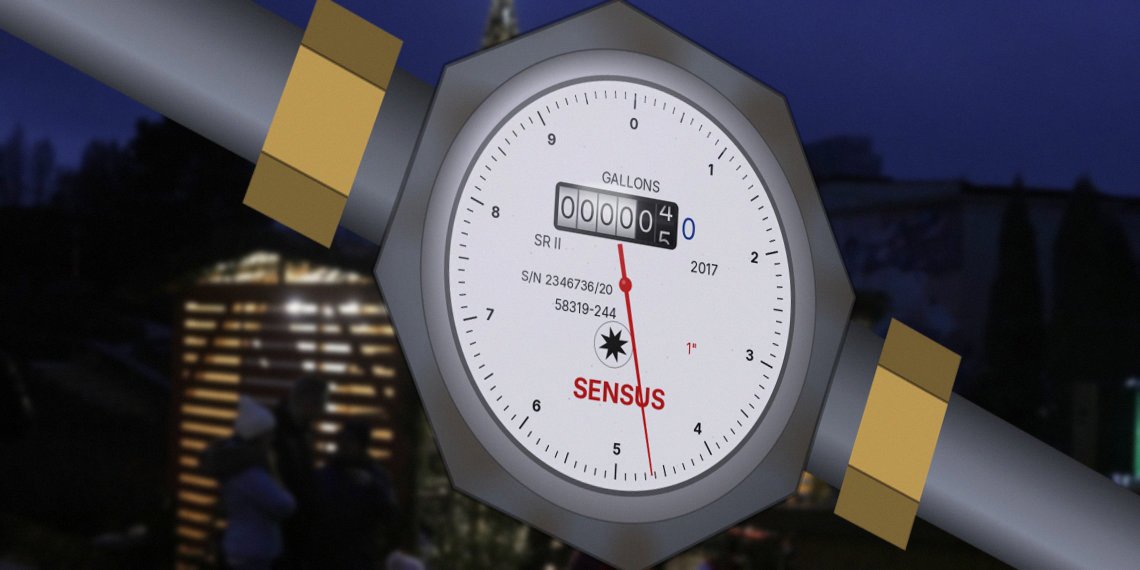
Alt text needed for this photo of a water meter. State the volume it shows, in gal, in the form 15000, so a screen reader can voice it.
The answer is 44.6
